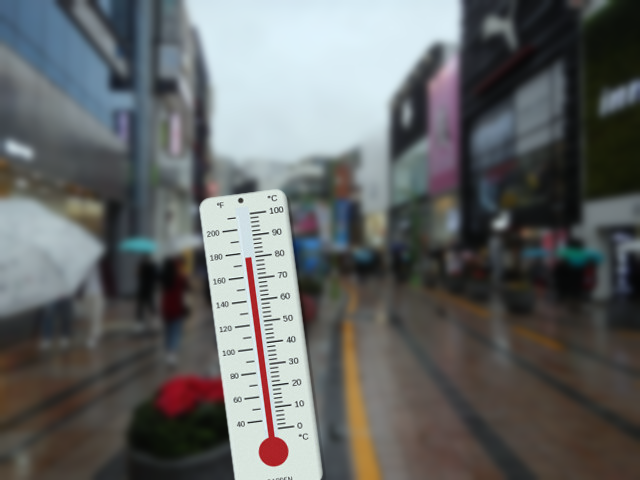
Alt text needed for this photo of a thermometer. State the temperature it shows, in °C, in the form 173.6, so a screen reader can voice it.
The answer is 80
